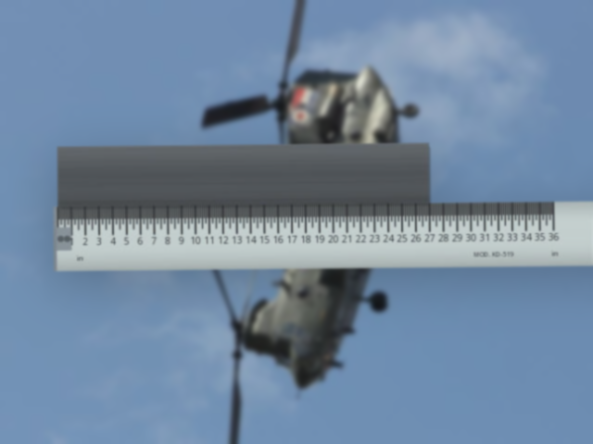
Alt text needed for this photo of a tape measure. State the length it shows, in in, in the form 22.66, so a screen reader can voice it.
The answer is 27
